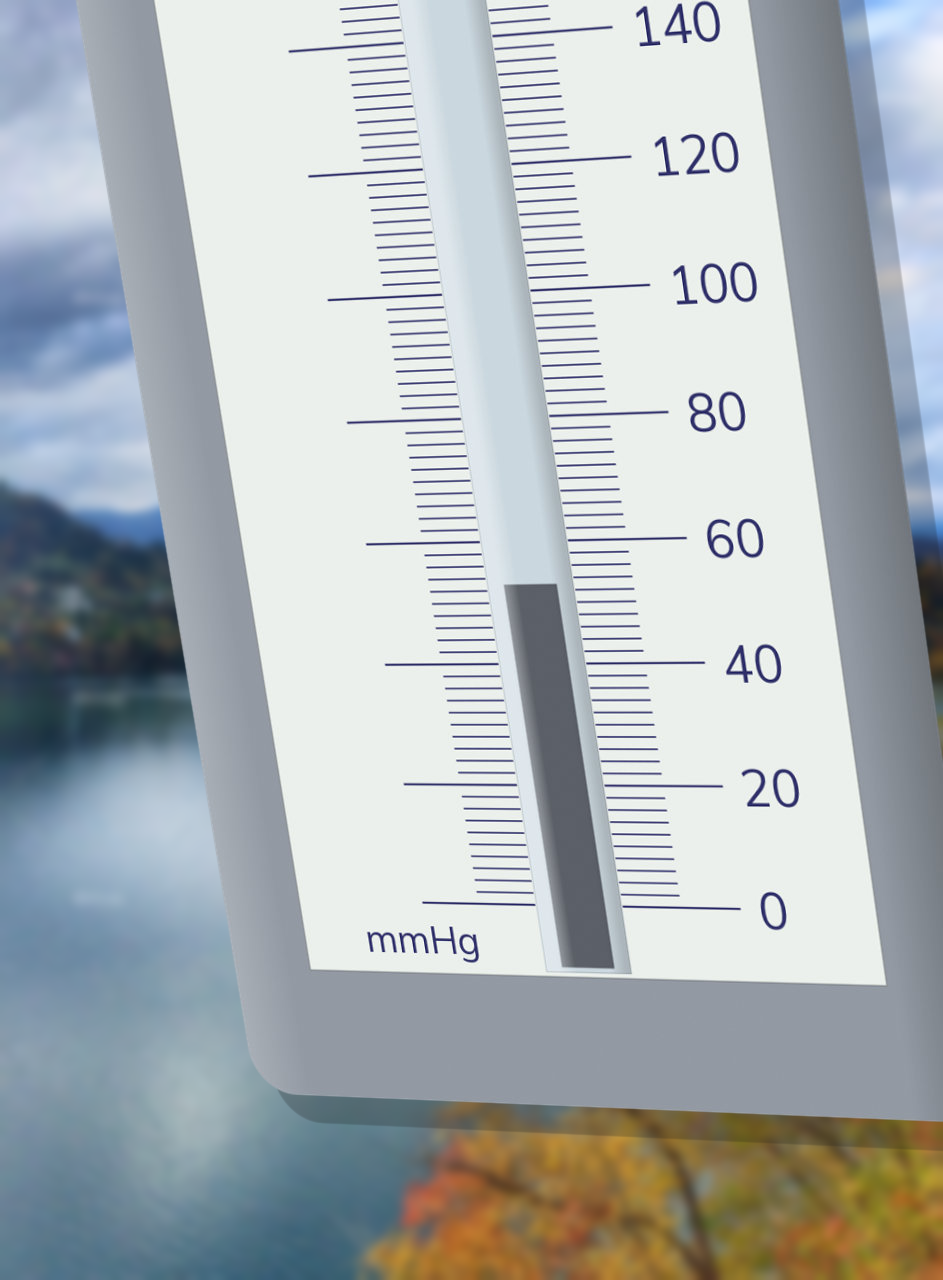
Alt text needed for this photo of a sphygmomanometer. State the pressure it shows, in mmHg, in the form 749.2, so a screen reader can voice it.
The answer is 53
